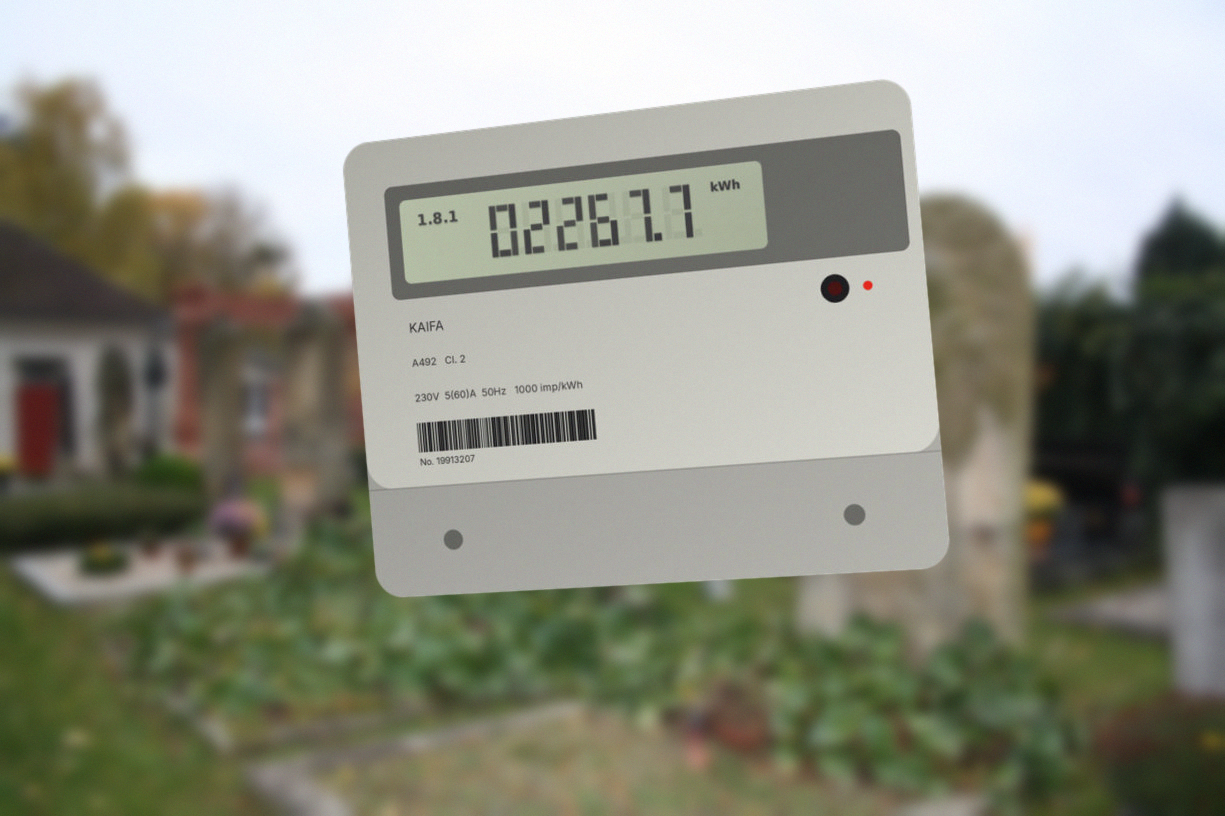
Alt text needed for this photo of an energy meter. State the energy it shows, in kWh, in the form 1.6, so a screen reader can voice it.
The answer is 2267.7
